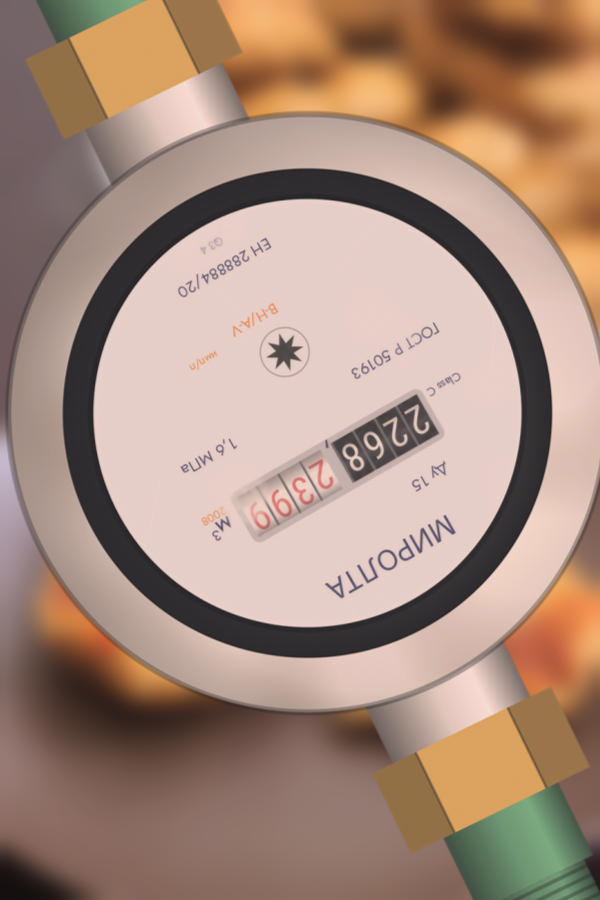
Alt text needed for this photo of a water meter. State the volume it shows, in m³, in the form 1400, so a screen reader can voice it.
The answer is 2268.2399
